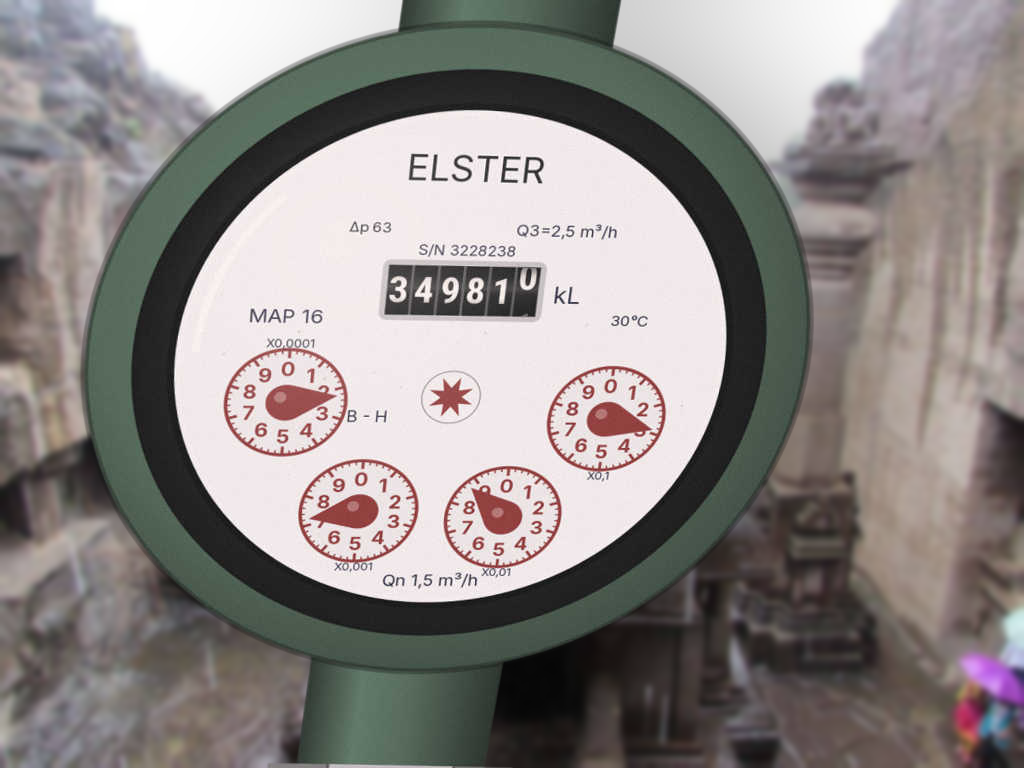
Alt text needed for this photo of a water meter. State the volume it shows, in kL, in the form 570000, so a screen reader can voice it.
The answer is 349810.2872
